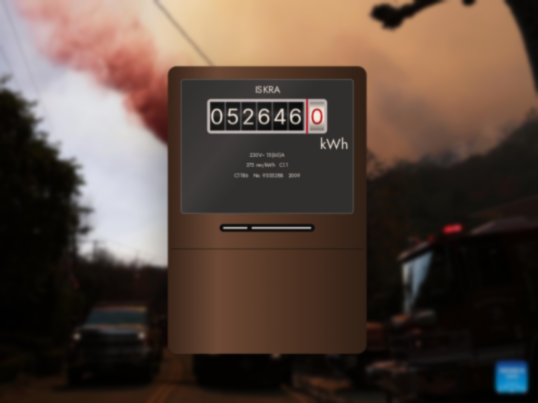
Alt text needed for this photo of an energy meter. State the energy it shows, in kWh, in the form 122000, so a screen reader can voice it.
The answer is 52646.0
